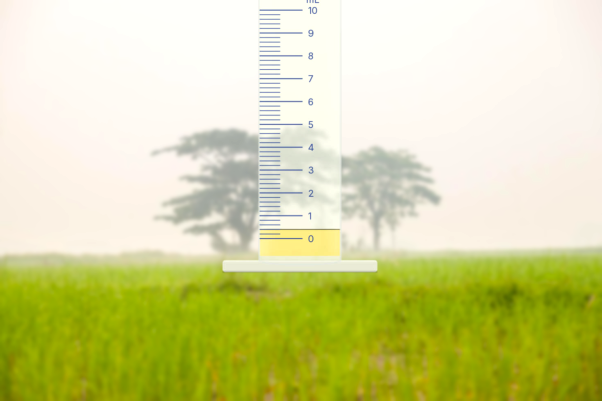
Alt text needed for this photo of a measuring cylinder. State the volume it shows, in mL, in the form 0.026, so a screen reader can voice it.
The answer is 0.4
